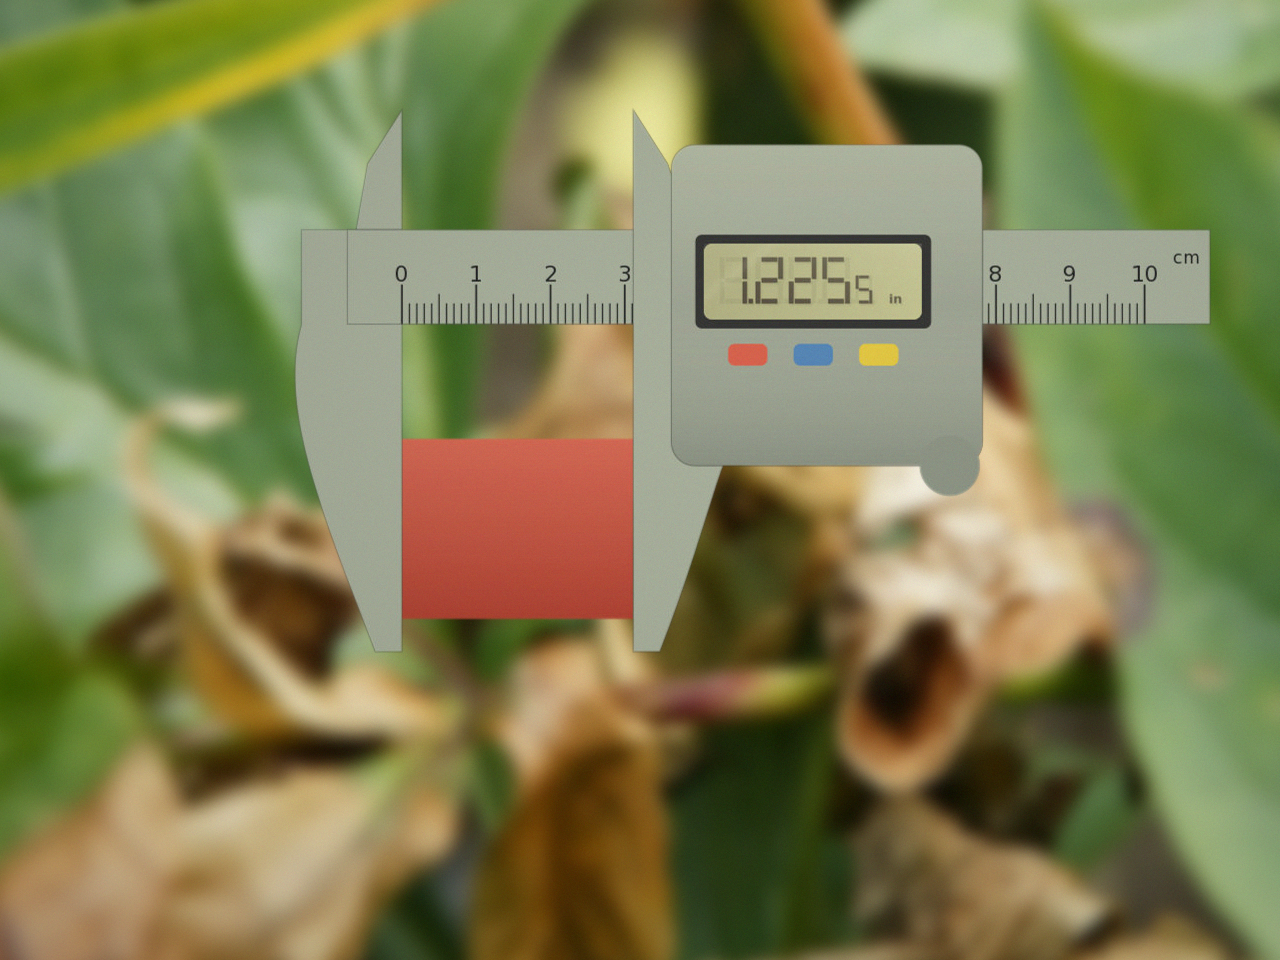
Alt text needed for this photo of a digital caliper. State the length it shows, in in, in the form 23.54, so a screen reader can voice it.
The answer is 1.2255
